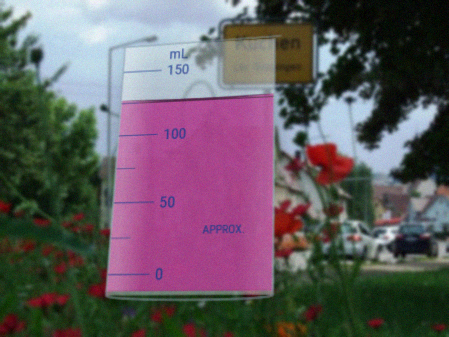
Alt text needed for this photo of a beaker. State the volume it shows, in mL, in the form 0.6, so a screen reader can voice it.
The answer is 125
